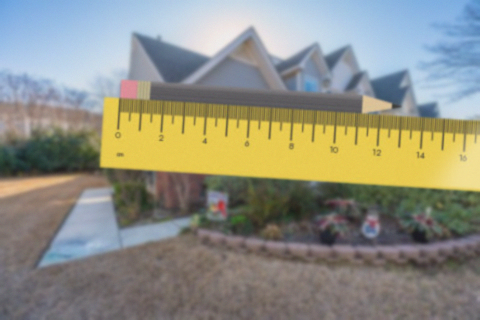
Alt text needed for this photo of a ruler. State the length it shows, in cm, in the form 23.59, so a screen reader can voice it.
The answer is 13
